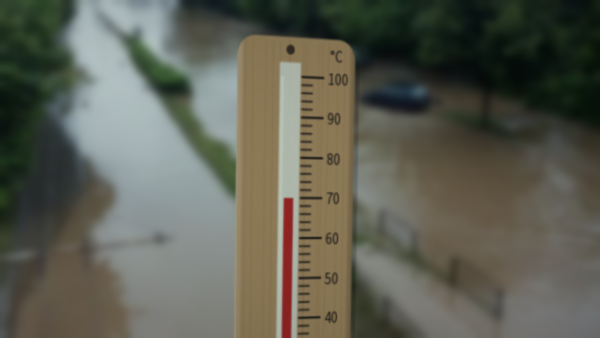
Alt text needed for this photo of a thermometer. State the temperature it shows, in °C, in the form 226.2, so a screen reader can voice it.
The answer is 70
